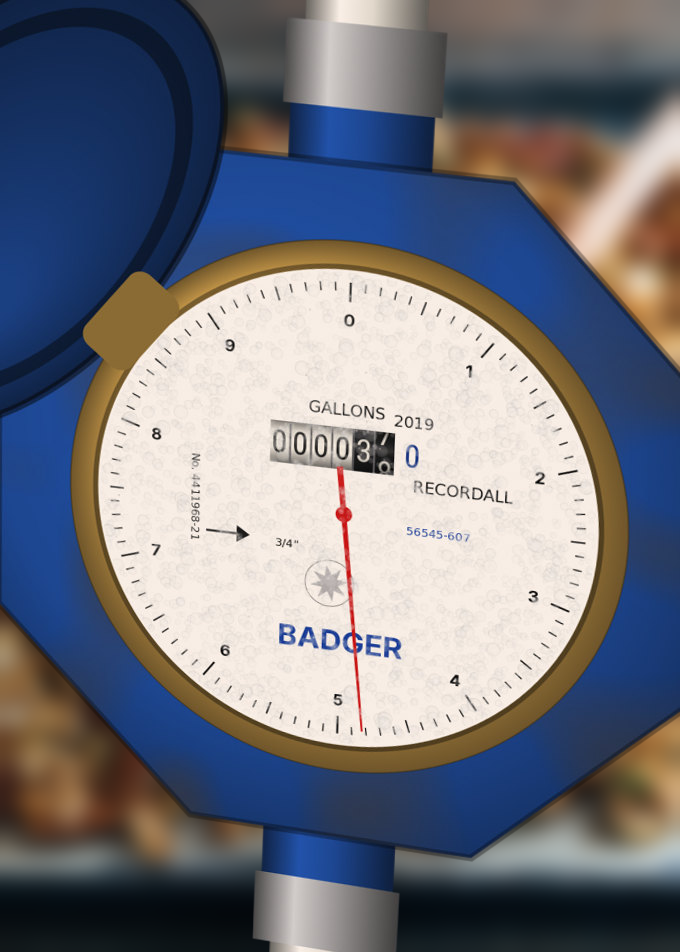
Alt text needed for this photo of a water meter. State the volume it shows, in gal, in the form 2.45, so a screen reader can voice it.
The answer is 374.8
